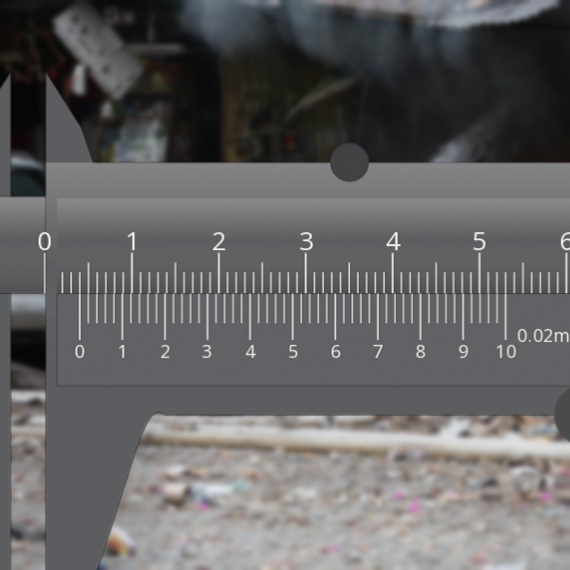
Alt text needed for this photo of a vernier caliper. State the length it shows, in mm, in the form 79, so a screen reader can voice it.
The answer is 4.0
